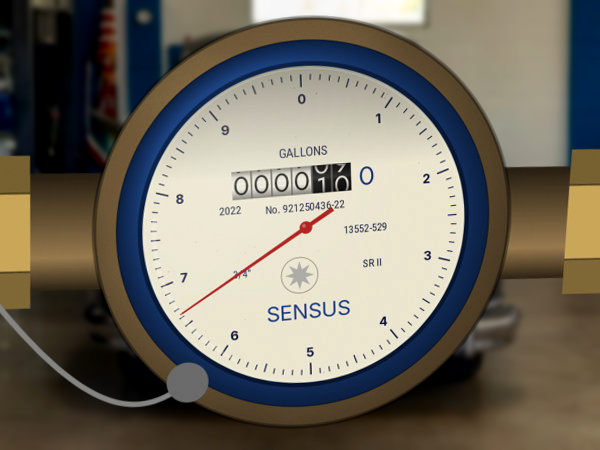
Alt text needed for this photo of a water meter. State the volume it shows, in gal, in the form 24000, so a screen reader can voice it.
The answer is 96.6
